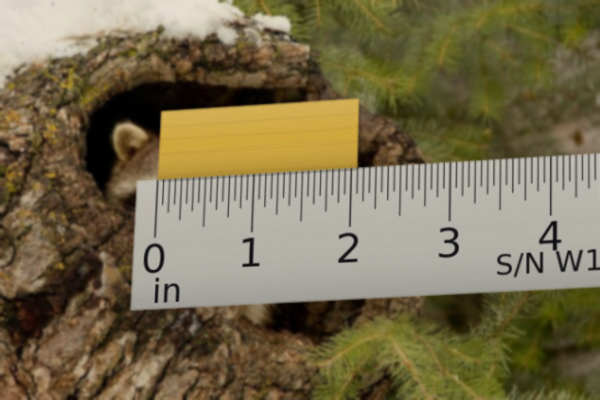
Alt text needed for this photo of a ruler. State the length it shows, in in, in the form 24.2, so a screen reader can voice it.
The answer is 2.0625
